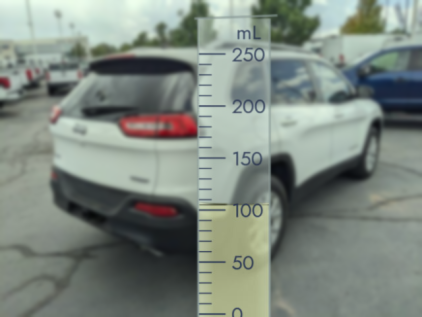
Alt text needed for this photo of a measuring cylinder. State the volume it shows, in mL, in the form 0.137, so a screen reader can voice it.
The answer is 105
